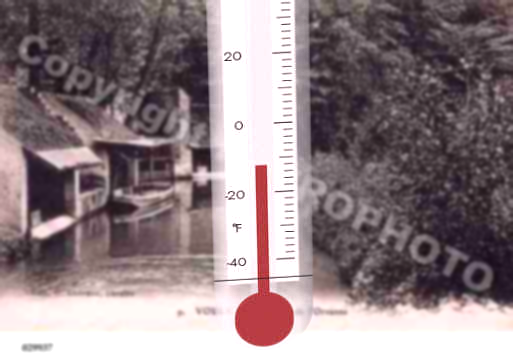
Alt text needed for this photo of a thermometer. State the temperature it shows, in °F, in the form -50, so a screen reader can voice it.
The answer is -12
